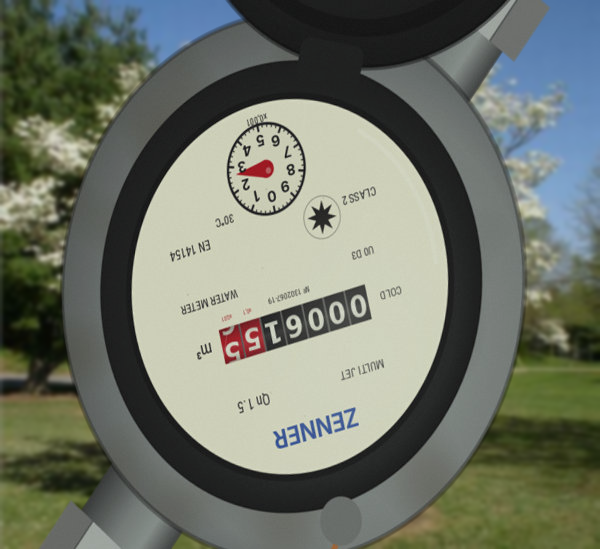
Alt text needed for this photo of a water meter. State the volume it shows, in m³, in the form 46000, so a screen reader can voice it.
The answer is 61.552
